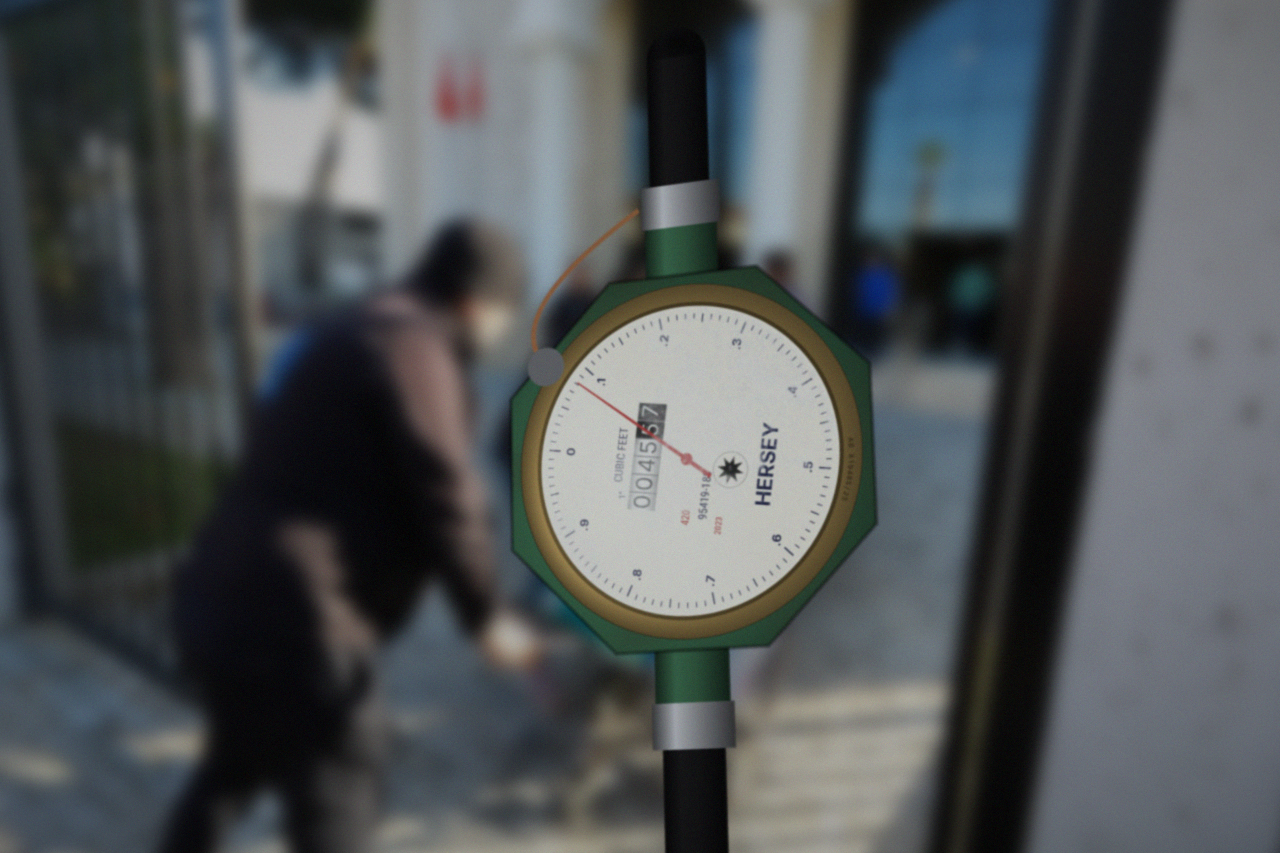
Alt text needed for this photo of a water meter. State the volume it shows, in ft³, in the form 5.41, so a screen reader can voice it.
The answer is 4557.08
